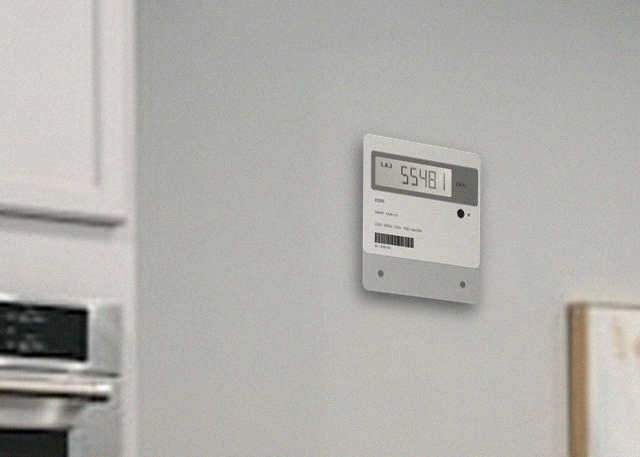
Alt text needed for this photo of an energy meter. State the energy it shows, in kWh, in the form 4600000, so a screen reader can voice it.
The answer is 55481
